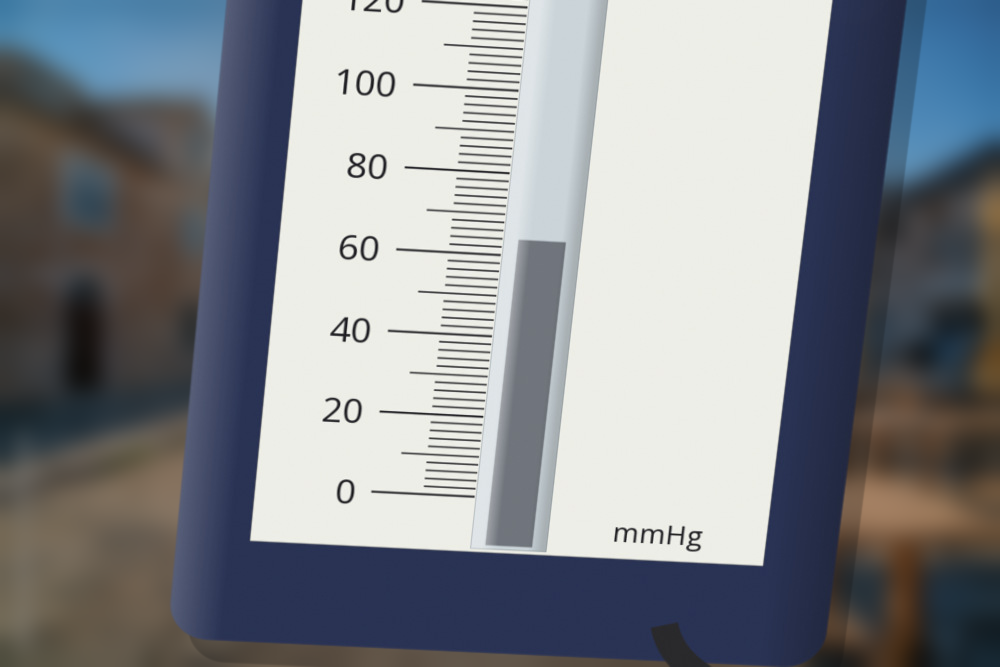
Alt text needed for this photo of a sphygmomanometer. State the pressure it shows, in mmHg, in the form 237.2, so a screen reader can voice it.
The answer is 64
